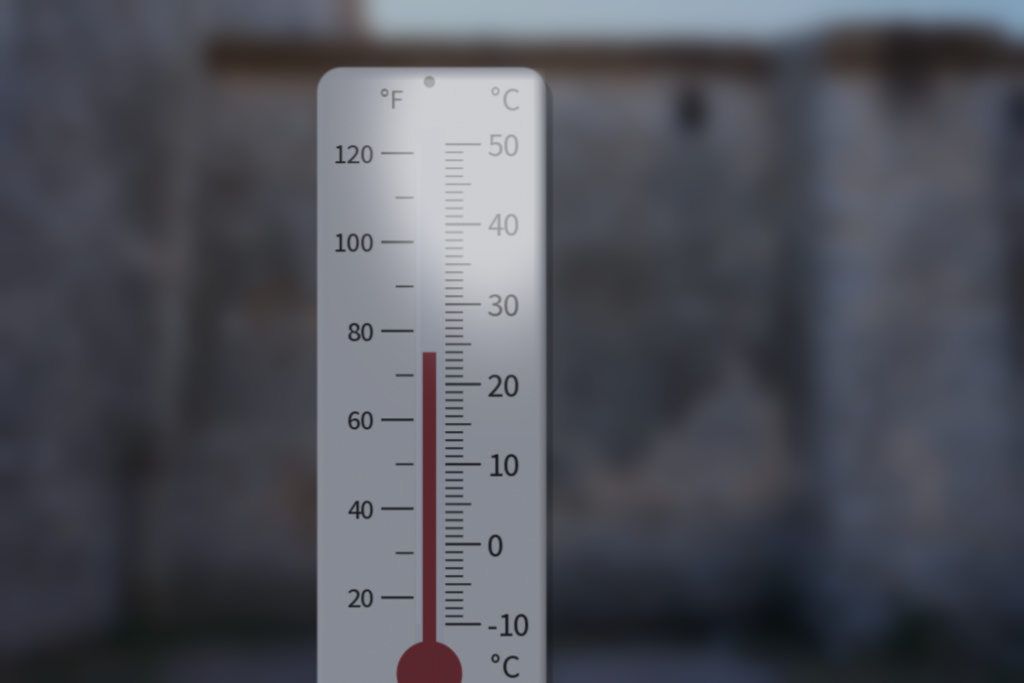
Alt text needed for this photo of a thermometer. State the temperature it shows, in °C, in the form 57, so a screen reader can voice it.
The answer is 24
